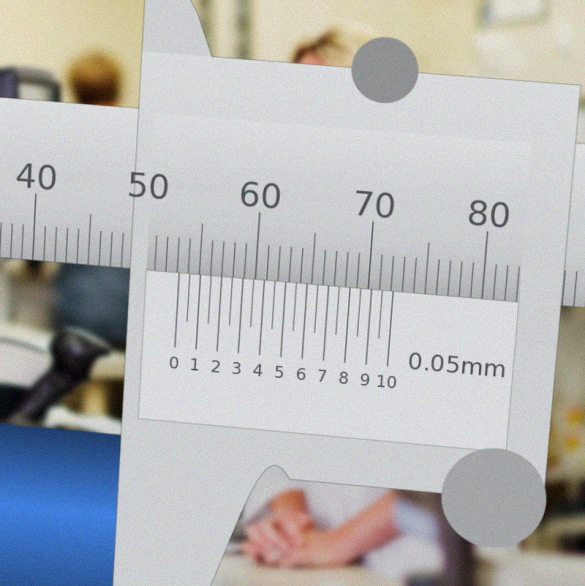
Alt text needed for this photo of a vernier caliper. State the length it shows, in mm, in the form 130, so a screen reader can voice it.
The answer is 53.2
